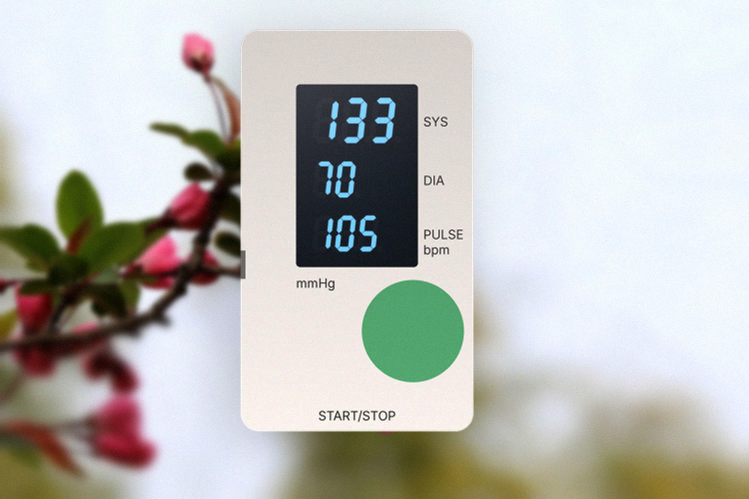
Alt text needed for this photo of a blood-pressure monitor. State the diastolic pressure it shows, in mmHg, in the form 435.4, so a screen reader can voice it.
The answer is 70
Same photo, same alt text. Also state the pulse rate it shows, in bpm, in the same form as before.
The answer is 105
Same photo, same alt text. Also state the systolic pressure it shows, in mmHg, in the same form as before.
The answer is 133
